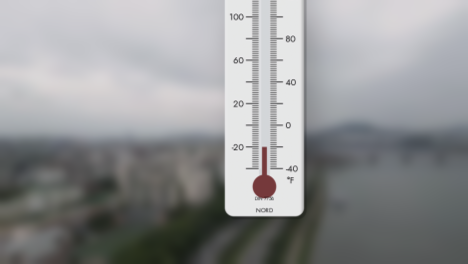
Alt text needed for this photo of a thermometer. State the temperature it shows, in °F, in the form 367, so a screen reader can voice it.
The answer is -20
